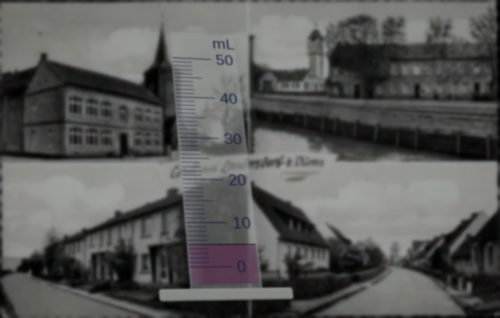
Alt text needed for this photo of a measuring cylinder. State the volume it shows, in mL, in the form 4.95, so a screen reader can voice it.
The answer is 5
